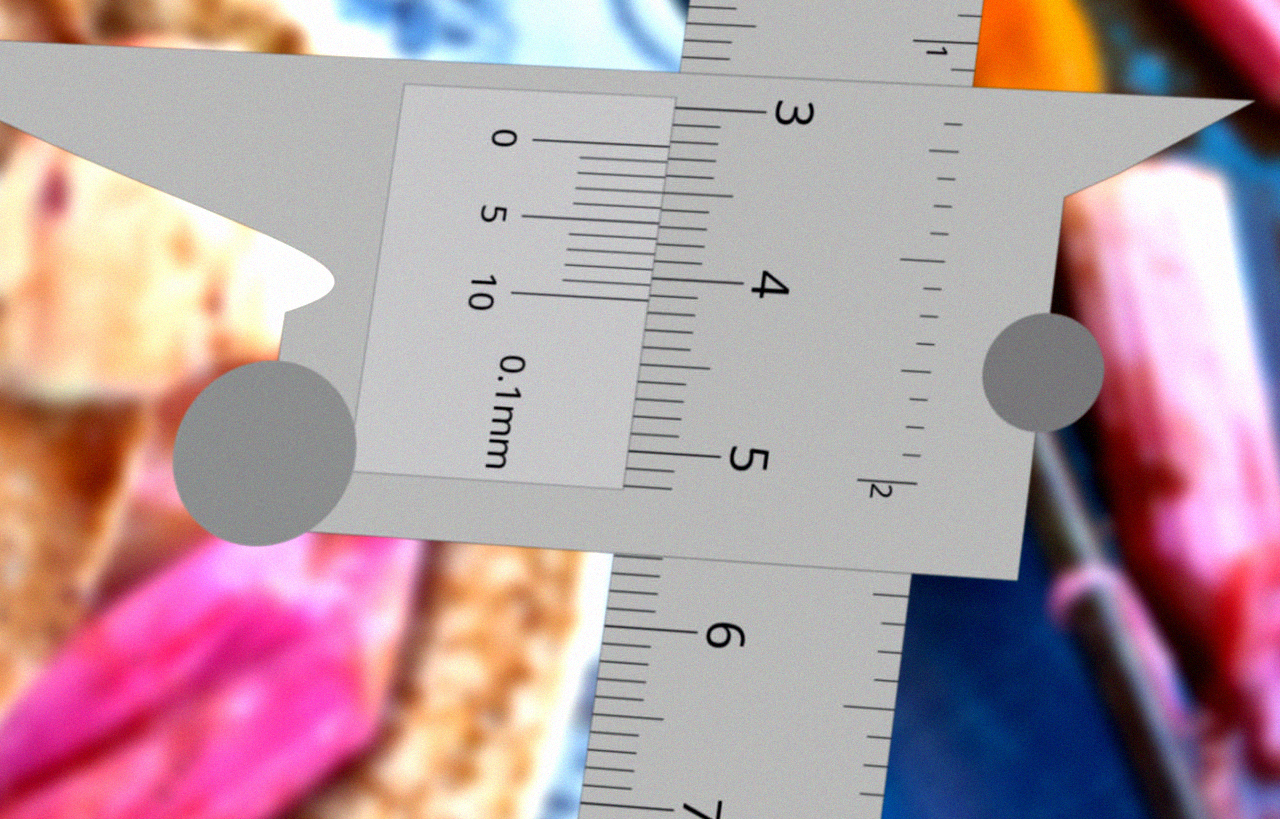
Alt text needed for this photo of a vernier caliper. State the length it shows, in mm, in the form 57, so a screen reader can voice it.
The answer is 32.3
